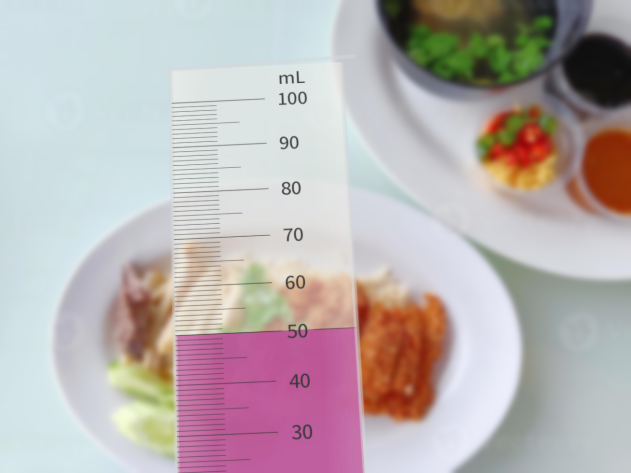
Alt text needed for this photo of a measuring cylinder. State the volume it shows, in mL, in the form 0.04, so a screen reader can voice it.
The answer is 50
